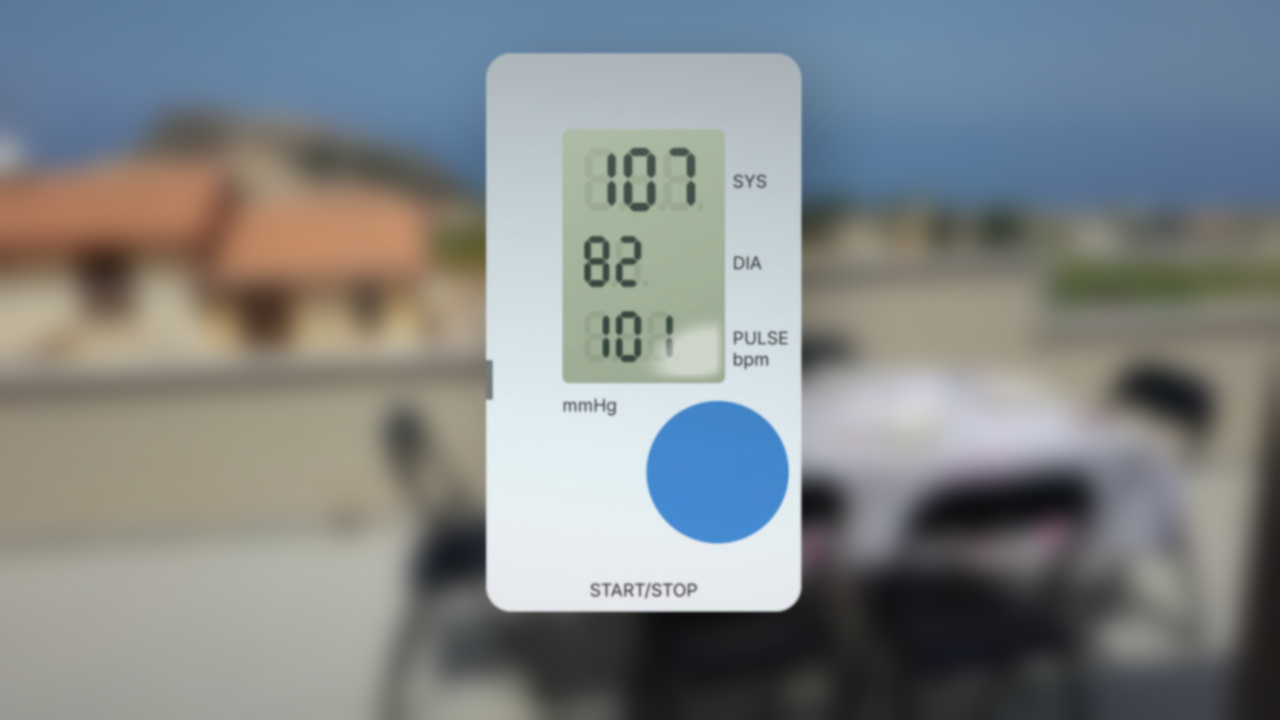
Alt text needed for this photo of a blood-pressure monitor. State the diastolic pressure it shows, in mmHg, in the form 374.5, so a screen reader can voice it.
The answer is 82
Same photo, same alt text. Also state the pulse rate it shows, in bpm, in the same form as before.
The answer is 101
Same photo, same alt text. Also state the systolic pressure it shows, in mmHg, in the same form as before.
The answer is 107
